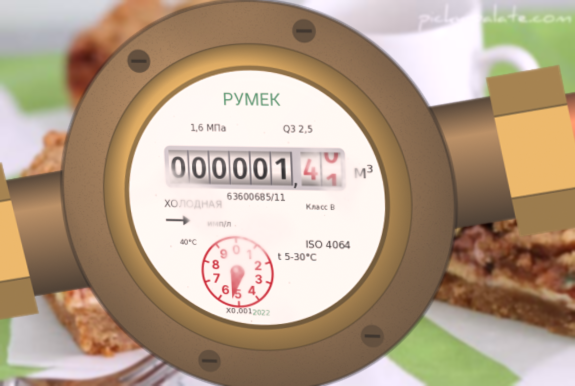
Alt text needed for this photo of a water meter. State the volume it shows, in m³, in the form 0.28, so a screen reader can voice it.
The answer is 1.405
